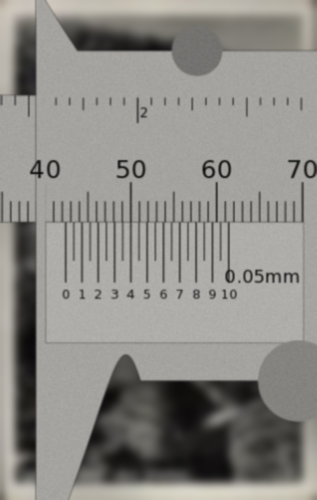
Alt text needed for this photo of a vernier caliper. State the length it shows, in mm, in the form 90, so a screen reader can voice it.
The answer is 42.4
